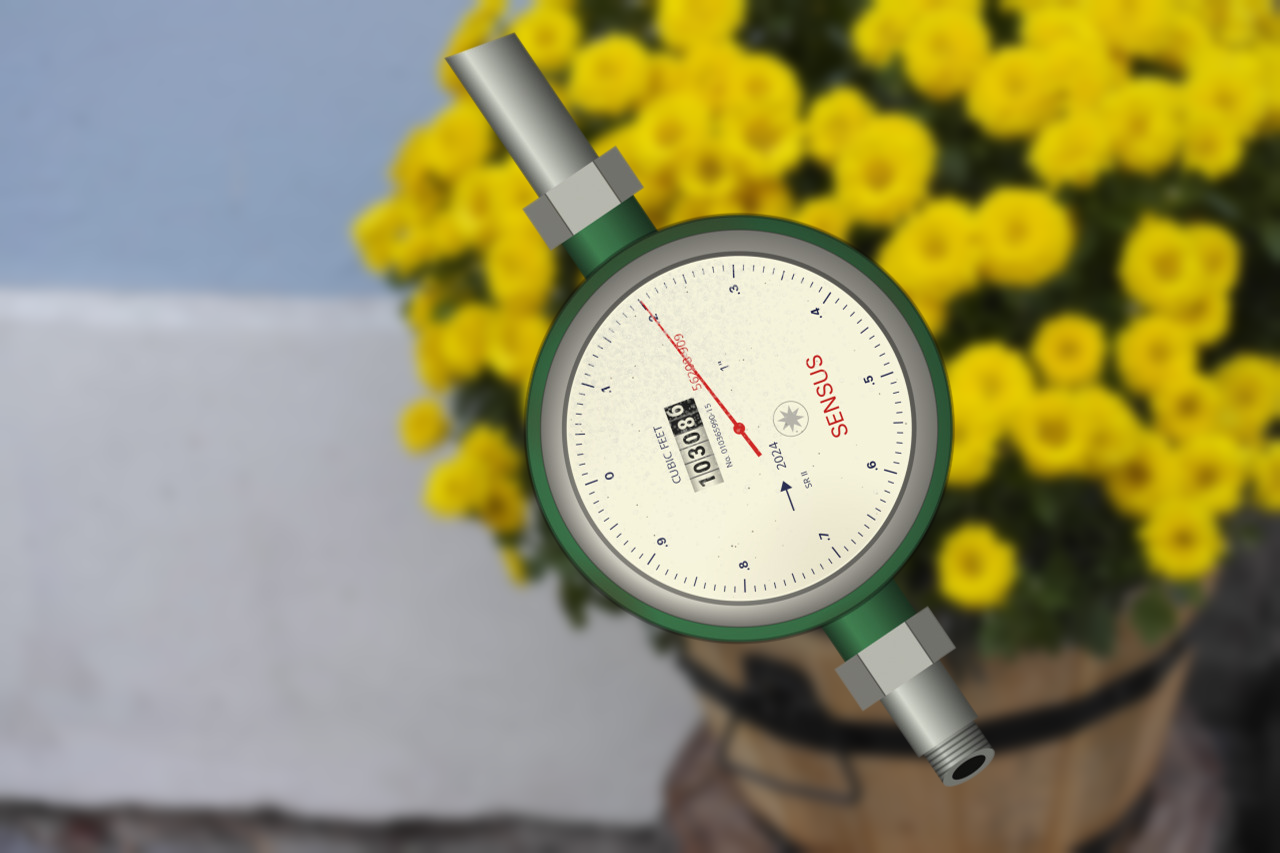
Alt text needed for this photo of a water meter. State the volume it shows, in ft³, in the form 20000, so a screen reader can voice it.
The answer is 103086.20
